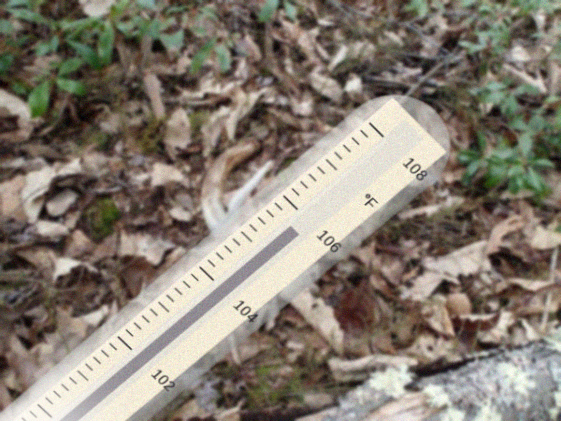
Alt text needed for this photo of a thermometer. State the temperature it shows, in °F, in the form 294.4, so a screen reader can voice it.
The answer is 105.7
